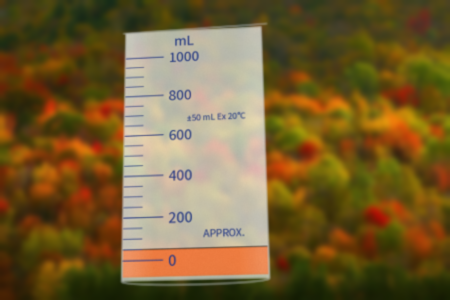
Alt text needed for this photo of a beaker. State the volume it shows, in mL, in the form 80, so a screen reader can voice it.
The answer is 50
